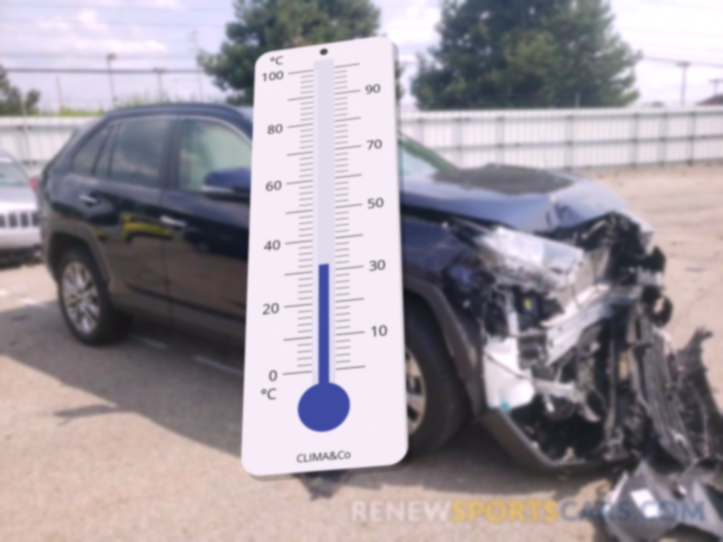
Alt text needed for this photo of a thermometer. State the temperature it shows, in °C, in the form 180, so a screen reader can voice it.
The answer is 32
